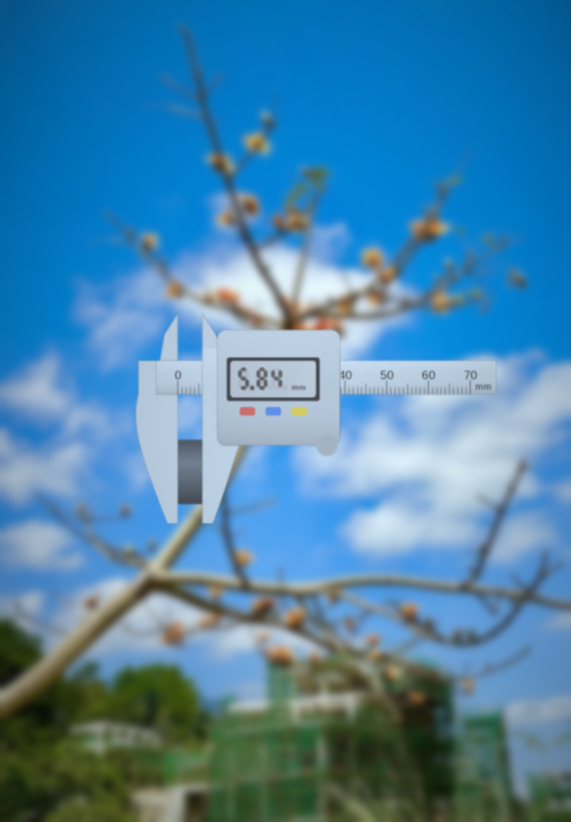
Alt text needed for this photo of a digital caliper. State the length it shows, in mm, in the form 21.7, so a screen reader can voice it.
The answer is 5.84
